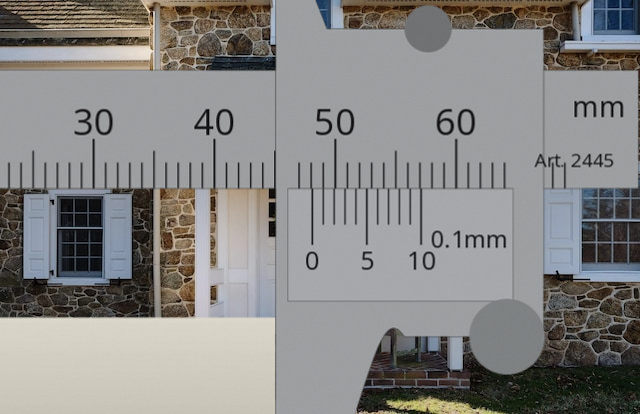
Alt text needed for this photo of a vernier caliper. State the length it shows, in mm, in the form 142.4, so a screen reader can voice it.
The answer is 48.1
